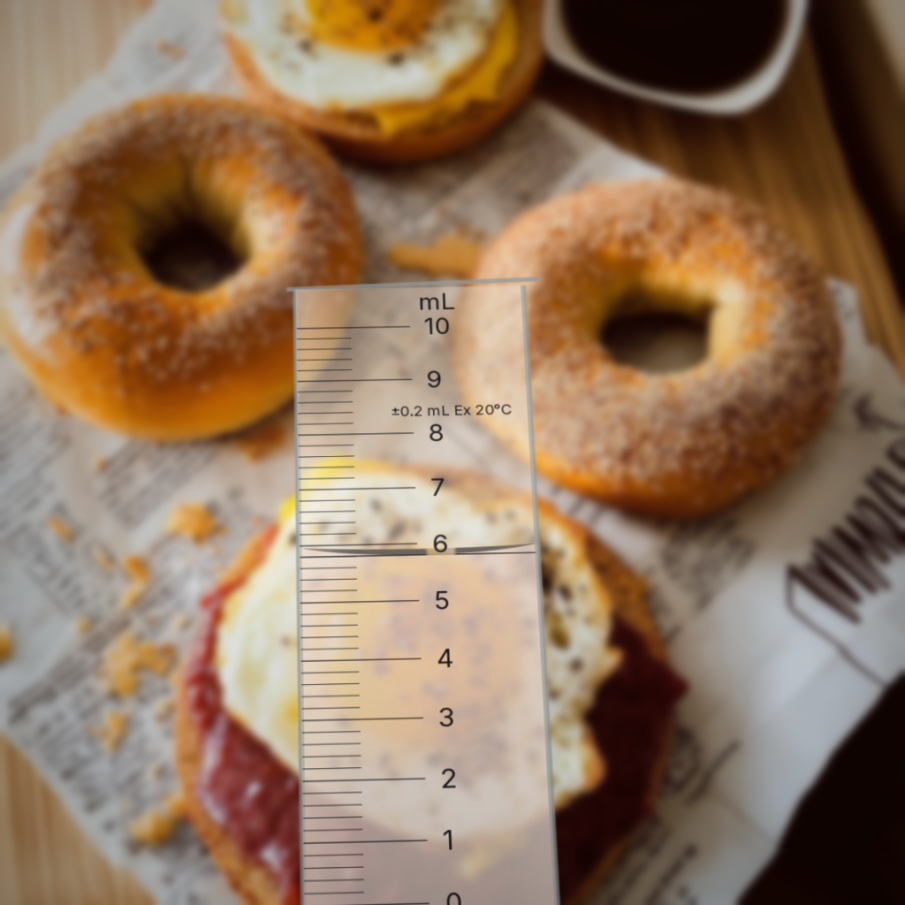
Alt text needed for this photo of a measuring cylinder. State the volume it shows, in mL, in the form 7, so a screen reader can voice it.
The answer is 5.8
